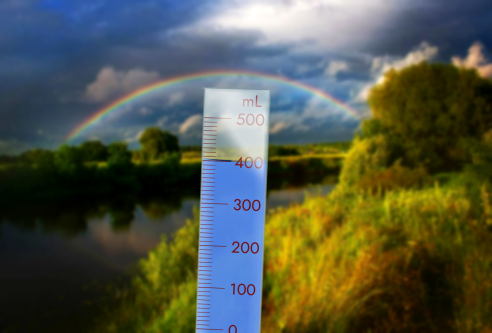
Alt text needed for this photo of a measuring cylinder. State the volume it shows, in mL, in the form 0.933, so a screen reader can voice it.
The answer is 400
